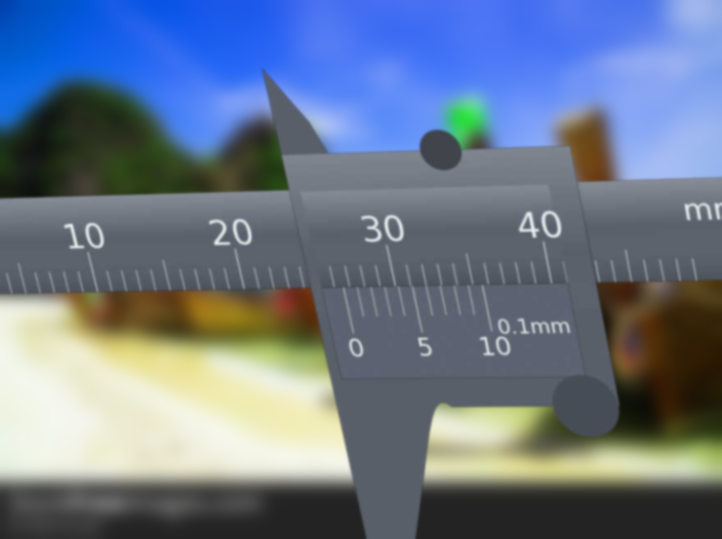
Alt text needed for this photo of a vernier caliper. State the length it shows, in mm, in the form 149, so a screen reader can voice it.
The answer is 26.6
